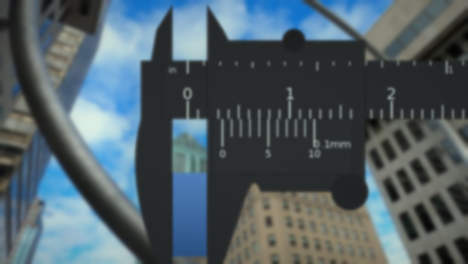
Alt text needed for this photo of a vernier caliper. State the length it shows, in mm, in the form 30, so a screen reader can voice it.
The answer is 3.4
